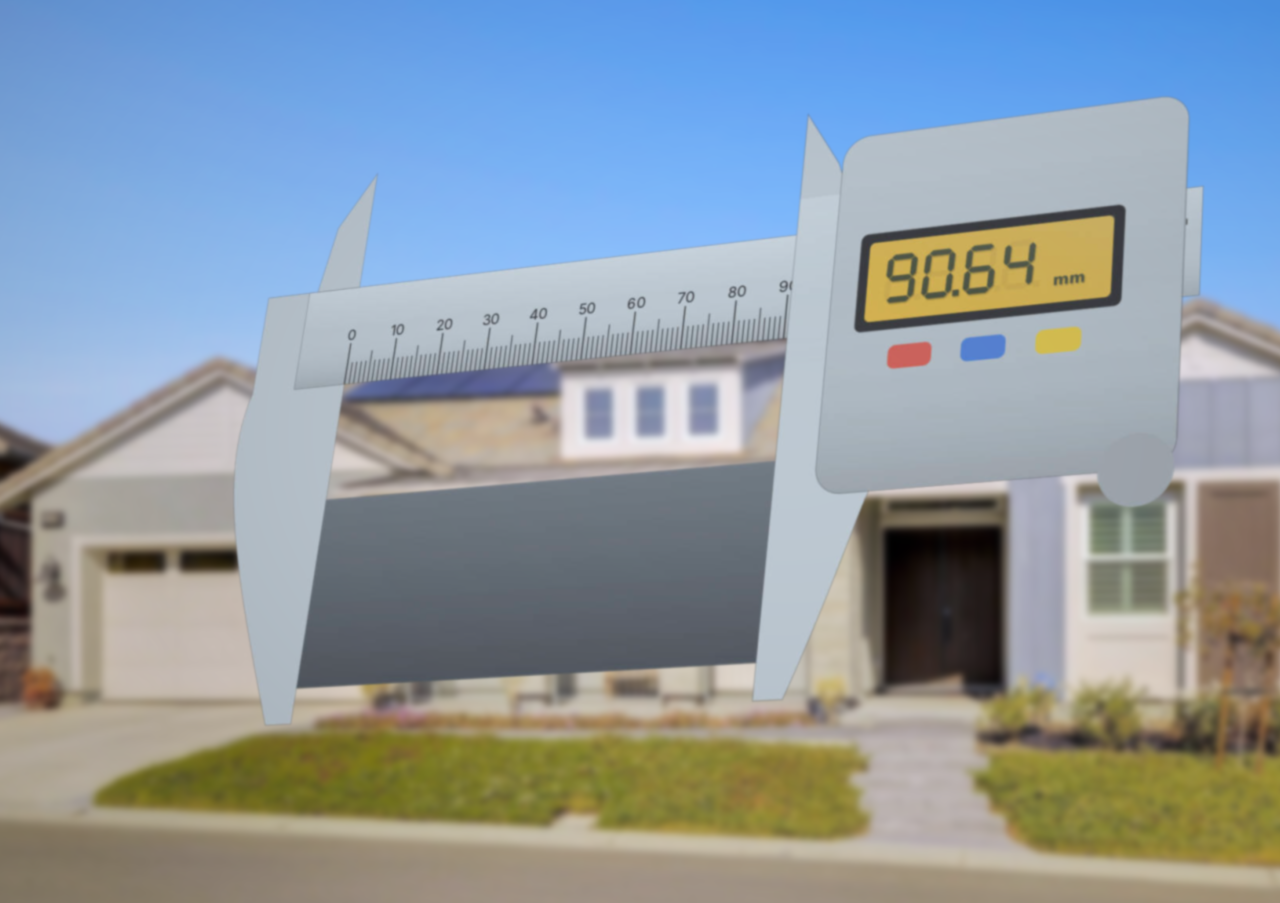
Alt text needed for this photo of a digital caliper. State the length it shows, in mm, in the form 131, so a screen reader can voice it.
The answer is 90.64
